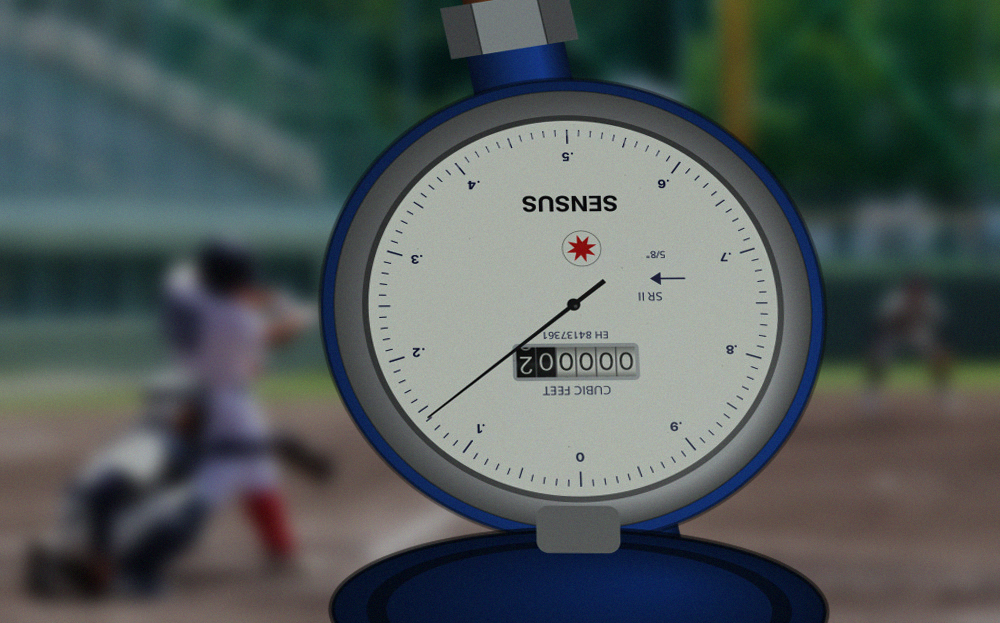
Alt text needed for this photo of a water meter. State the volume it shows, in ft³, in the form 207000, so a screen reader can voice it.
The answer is 2.14
